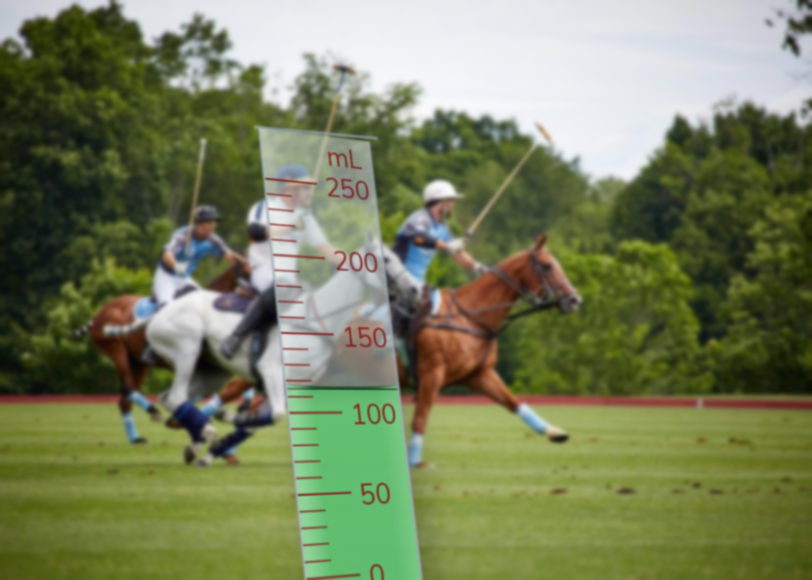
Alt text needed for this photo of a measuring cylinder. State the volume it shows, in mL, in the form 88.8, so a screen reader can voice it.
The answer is 115
